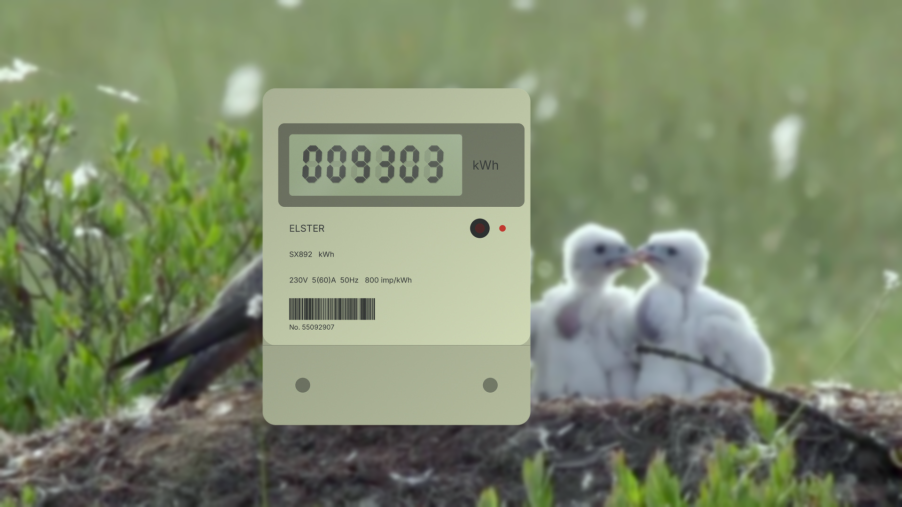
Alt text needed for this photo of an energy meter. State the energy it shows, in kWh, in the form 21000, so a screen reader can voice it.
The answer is 9303
